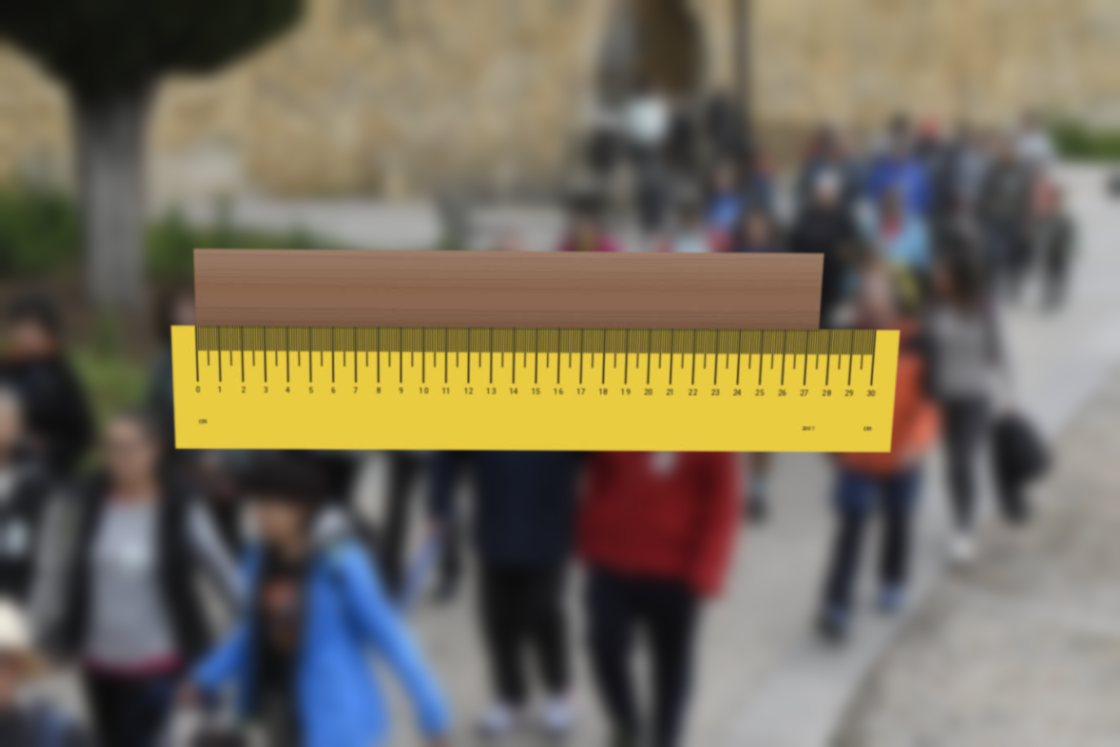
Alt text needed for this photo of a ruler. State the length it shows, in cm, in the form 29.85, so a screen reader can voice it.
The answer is 27.5
